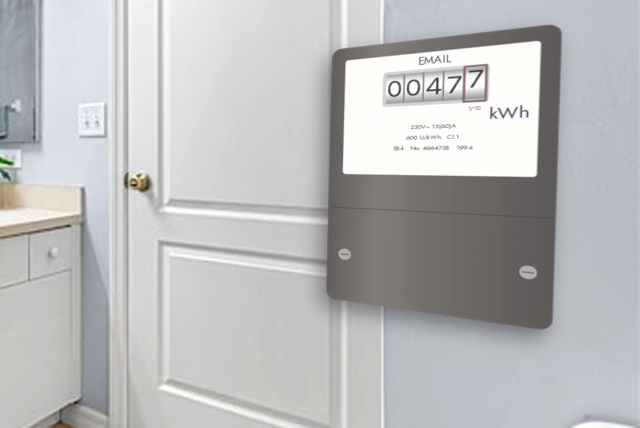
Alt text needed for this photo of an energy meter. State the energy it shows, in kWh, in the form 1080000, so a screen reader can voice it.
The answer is 47.7
